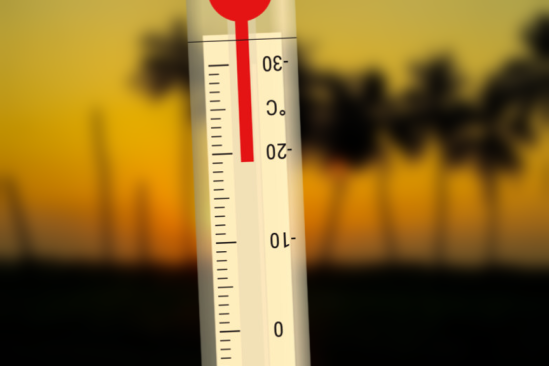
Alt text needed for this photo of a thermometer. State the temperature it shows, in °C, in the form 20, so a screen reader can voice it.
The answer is -19
